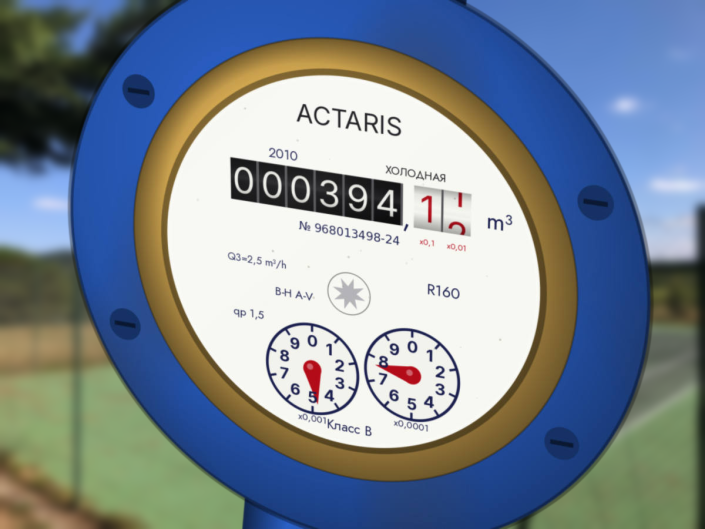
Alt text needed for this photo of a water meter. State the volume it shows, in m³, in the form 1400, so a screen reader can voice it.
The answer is 394.1147
